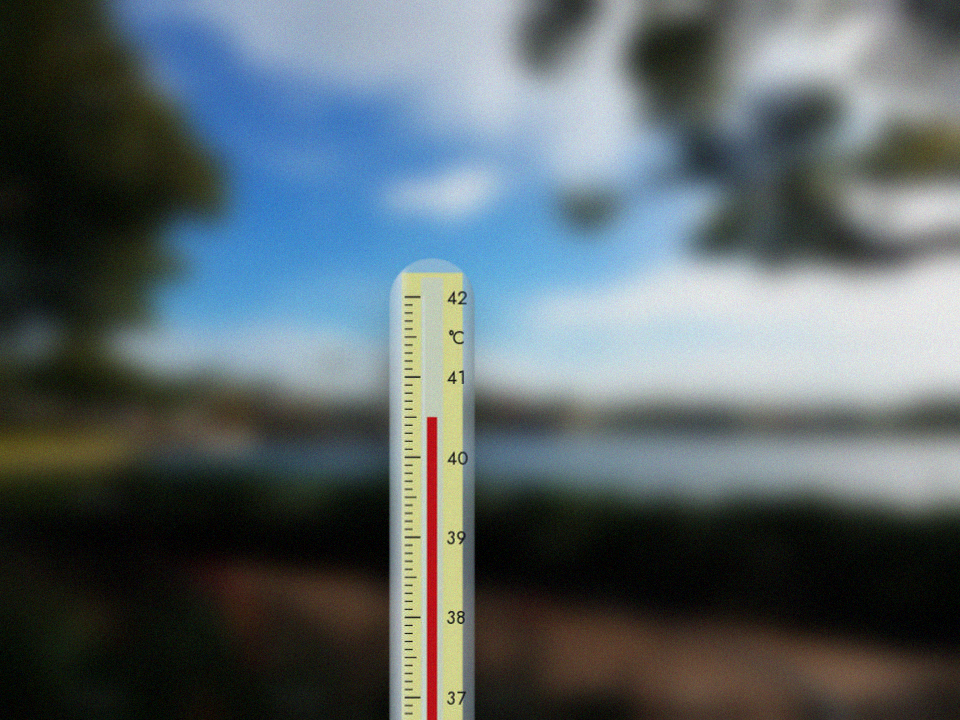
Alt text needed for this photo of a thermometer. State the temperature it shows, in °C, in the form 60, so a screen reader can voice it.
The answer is 40.5
